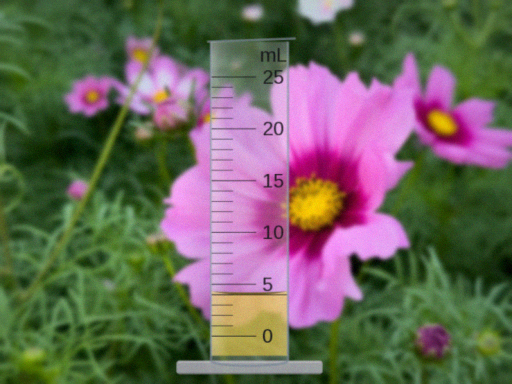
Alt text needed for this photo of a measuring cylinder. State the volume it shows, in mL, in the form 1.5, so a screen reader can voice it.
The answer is 4
